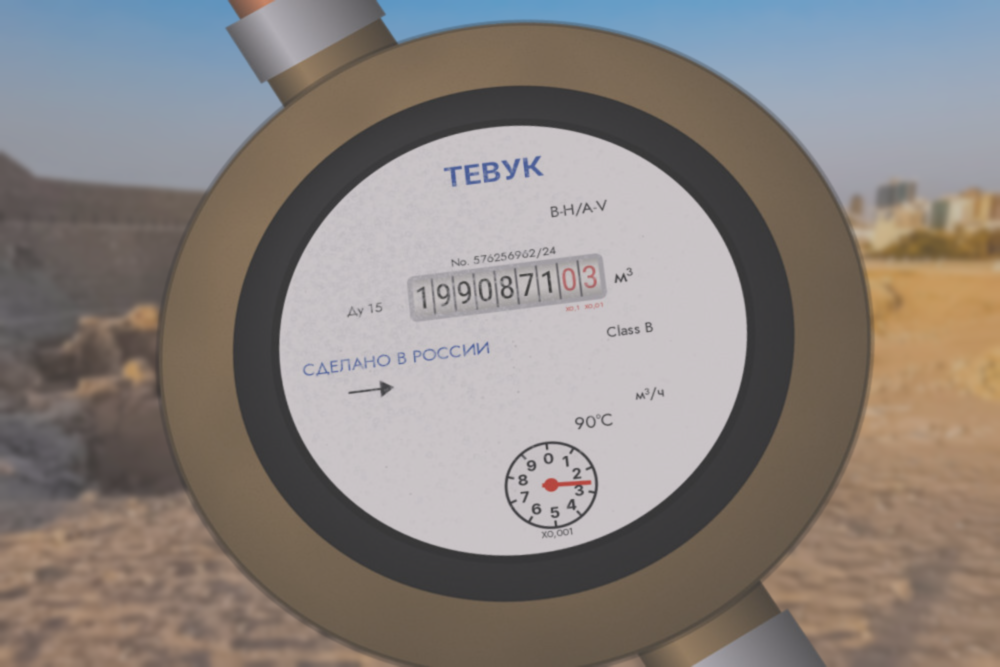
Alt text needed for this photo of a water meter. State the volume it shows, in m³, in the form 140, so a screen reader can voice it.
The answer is 1990871.032
